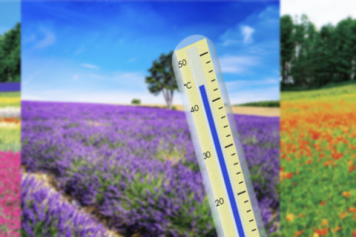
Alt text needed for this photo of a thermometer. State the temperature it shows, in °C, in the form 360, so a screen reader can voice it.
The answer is 44
